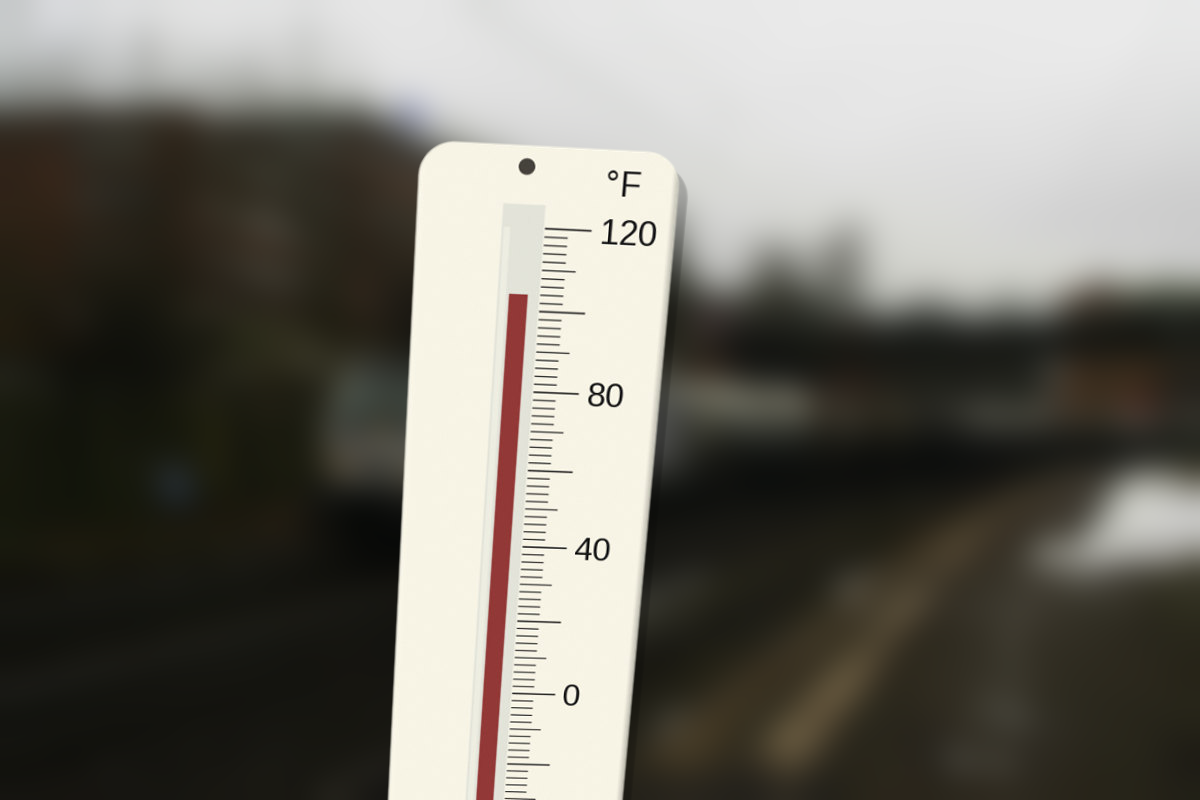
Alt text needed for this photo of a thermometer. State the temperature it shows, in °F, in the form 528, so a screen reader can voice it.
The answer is 104
